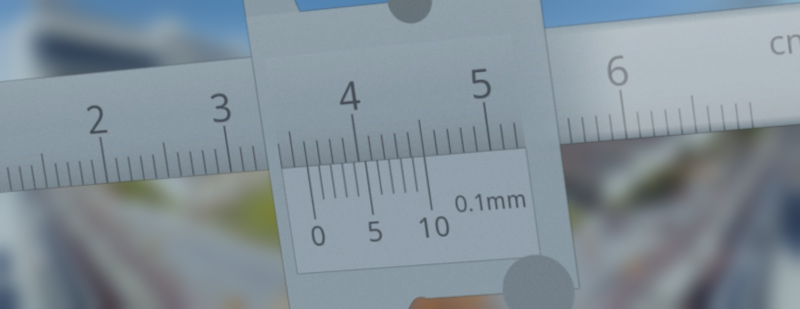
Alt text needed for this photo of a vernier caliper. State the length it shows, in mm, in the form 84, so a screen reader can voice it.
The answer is 36.0
